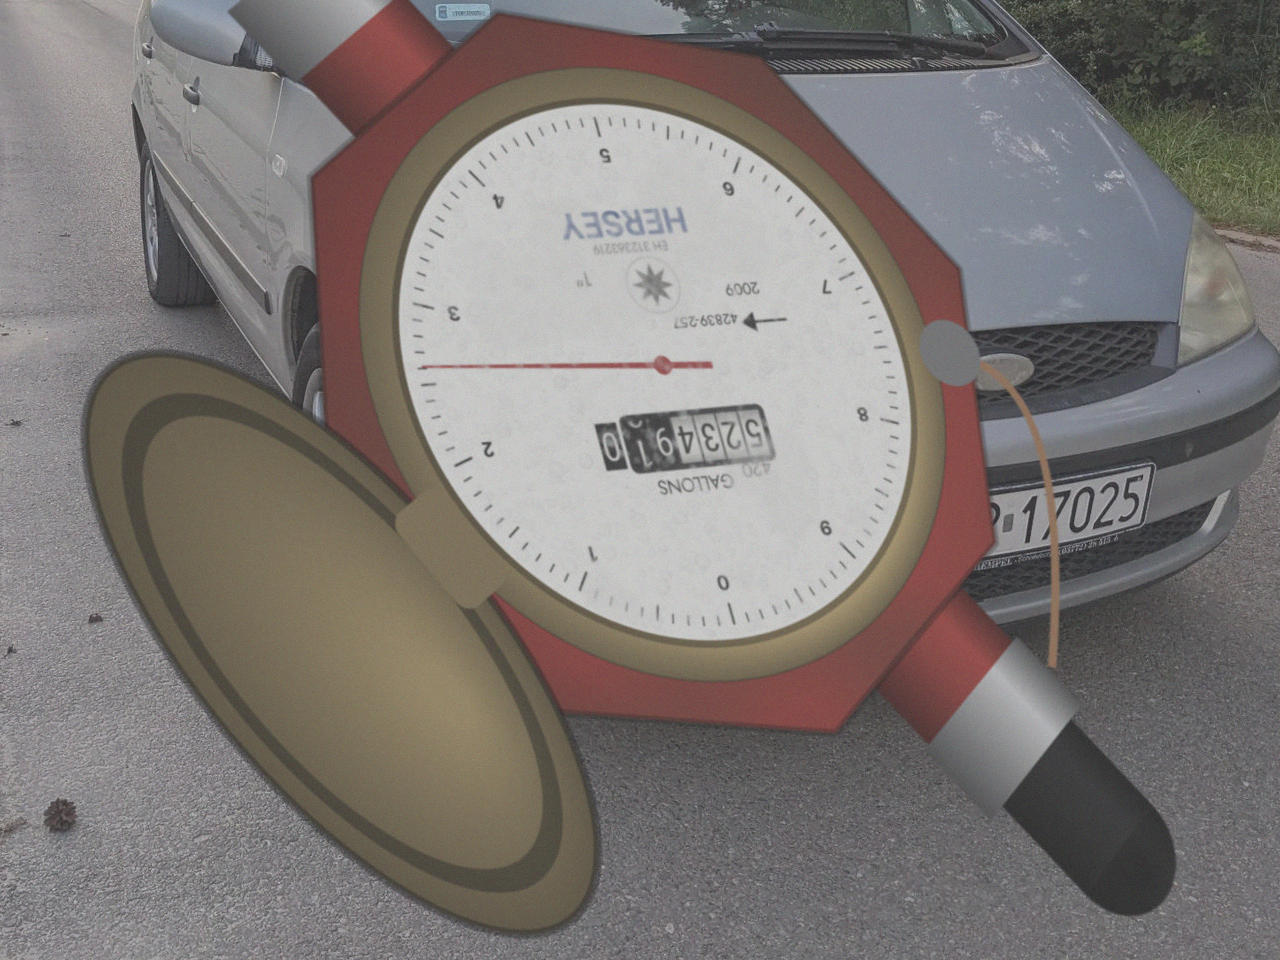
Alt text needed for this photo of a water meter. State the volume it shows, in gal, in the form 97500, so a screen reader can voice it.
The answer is 5234912.6
